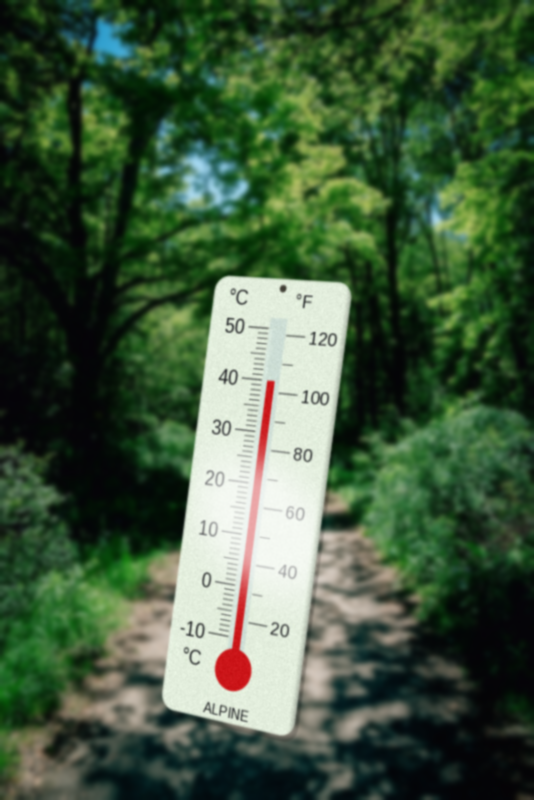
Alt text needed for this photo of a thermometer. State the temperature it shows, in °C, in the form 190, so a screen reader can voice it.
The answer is 40
